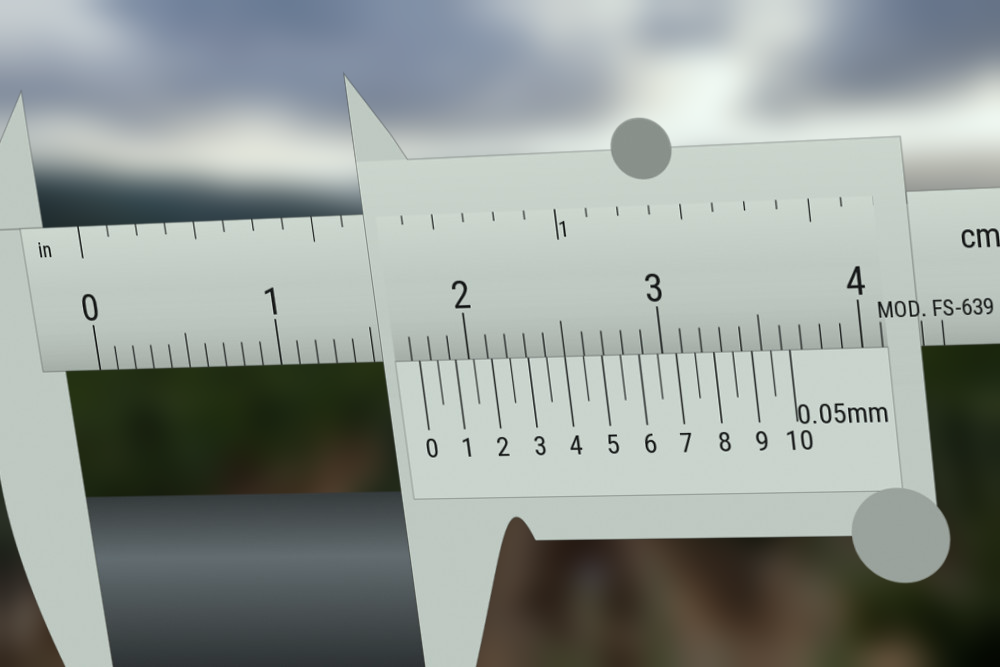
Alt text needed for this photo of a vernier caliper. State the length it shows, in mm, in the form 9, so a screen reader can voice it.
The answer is 17.4
